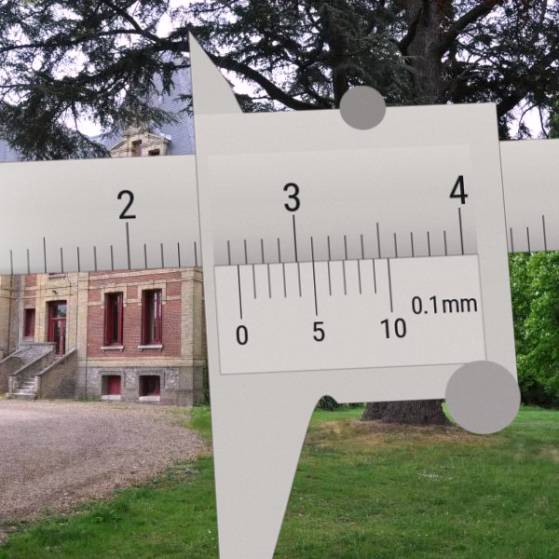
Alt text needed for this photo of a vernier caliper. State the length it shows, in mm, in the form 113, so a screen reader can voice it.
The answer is 26.5
